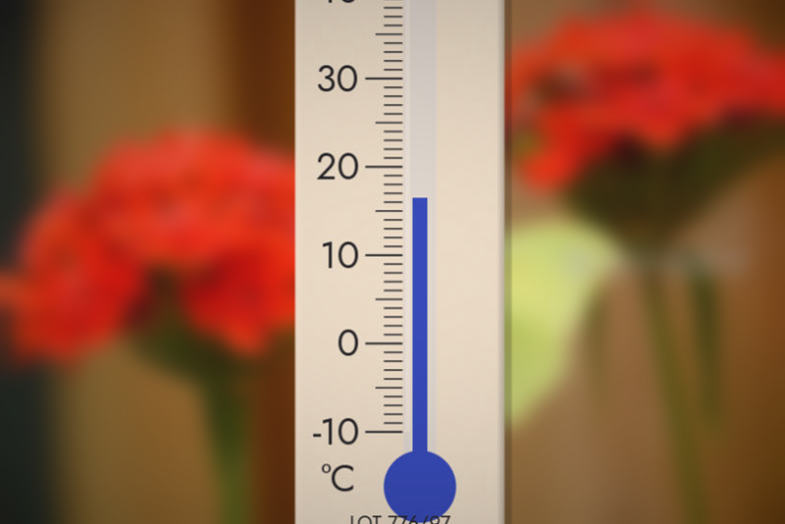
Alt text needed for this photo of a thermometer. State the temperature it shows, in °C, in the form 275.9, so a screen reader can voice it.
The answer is 16.5
